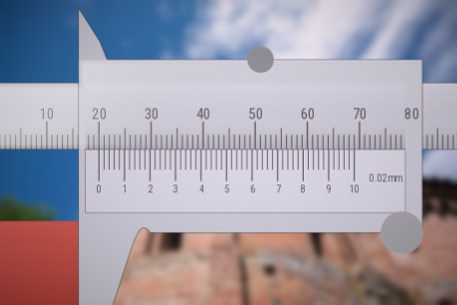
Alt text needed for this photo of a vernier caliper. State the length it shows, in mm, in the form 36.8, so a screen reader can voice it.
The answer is 20.0
